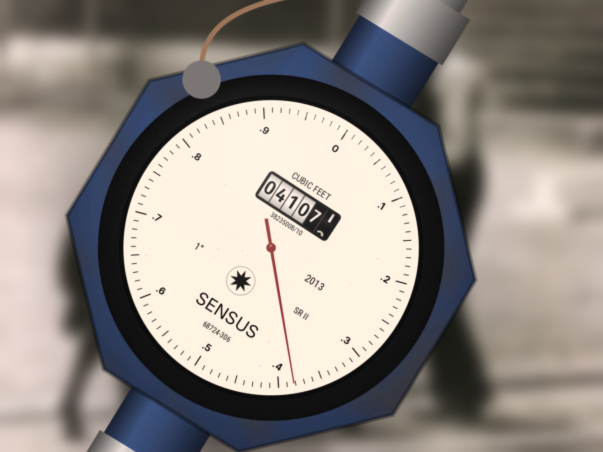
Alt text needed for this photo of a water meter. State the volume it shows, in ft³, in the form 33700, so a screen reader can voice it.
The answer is 41071.38
